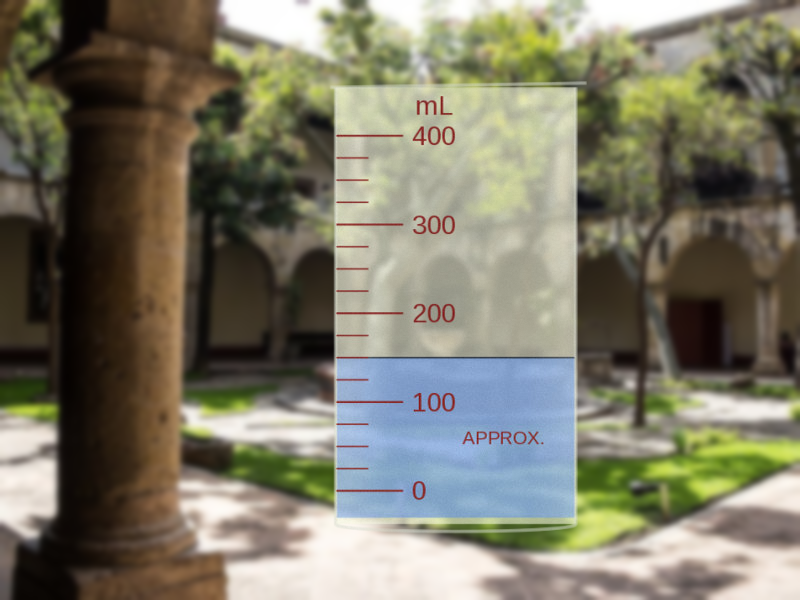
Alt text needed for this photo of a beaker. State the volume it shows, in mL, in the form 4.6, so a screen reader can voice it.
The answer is 150
